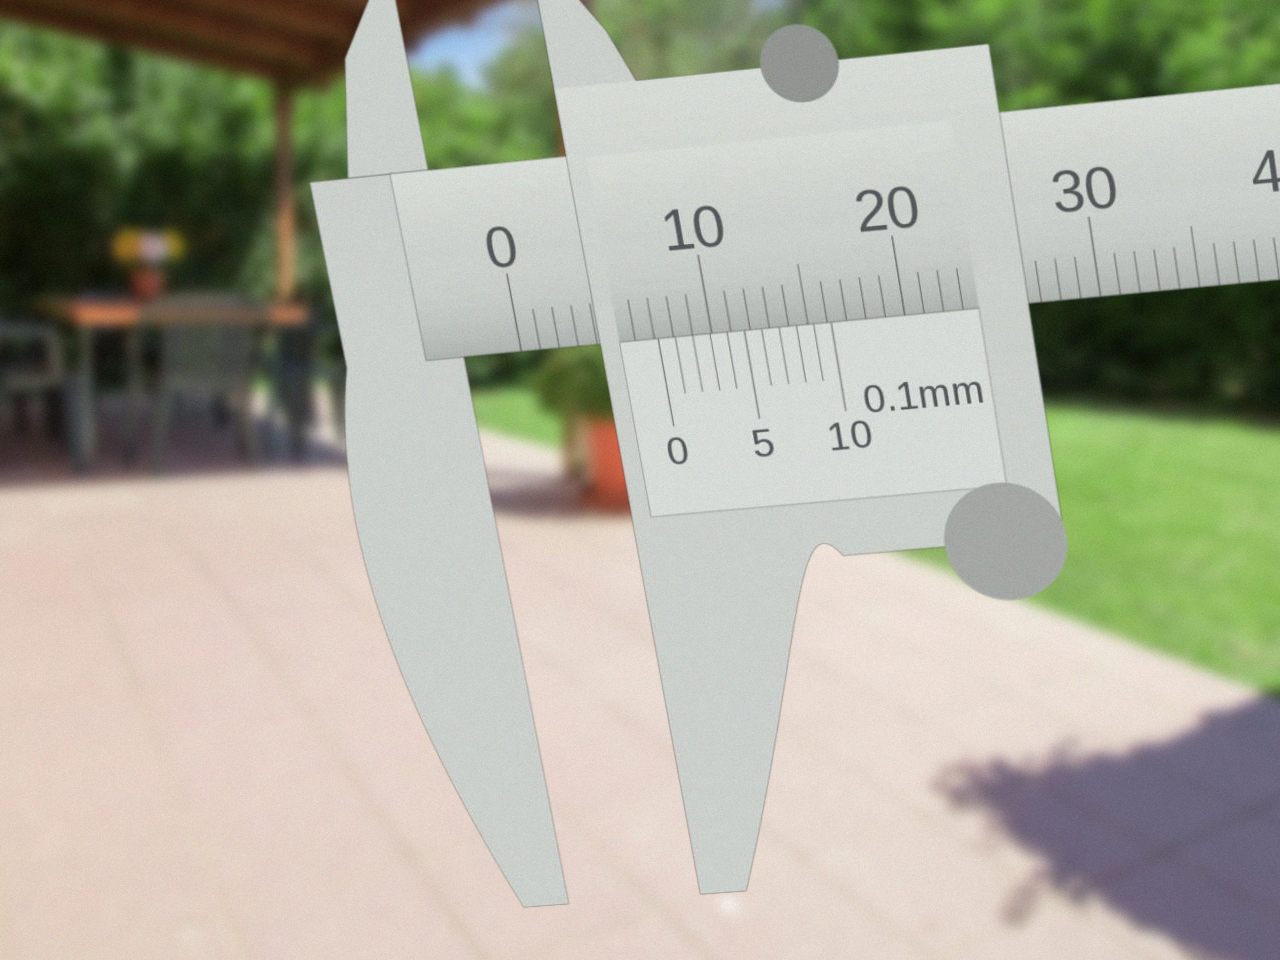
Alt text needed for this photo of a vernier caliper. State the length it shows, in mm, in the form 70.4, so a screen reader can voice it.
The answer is 7.2
